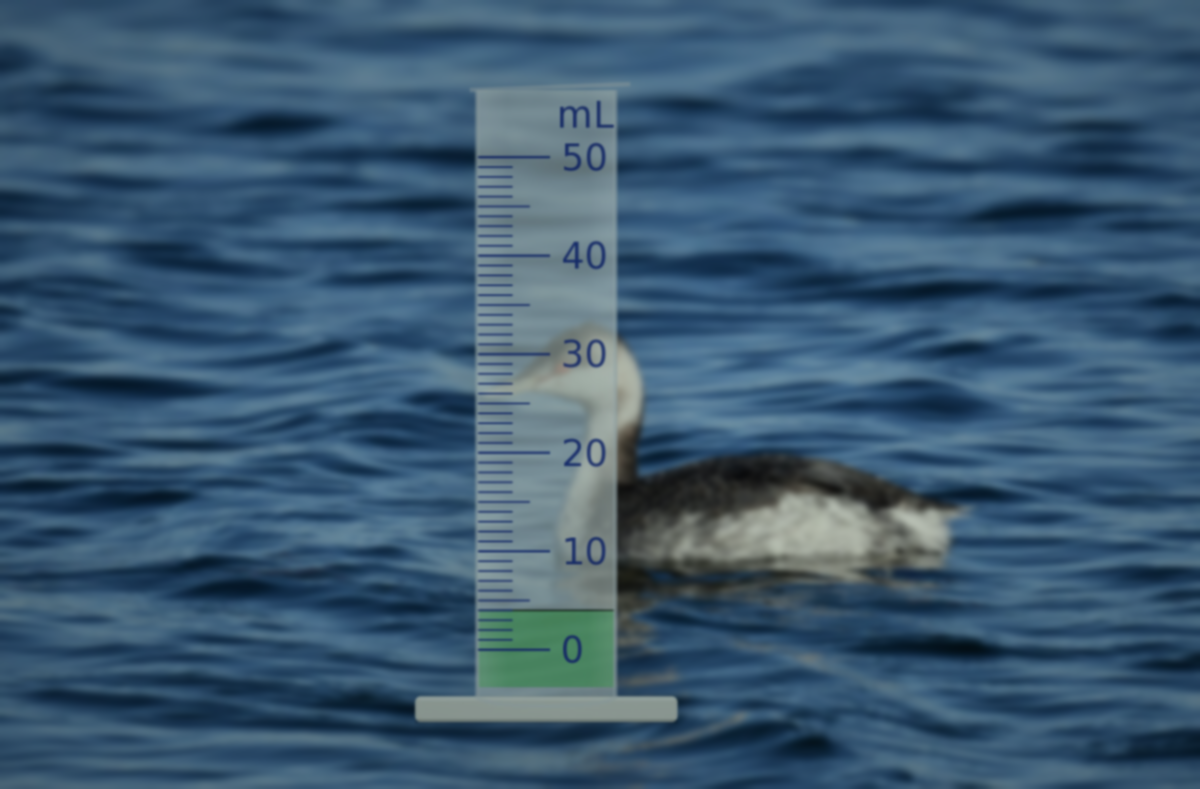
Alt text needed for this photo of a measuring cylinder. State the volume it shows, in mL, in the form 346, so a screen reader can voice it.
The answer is 4
